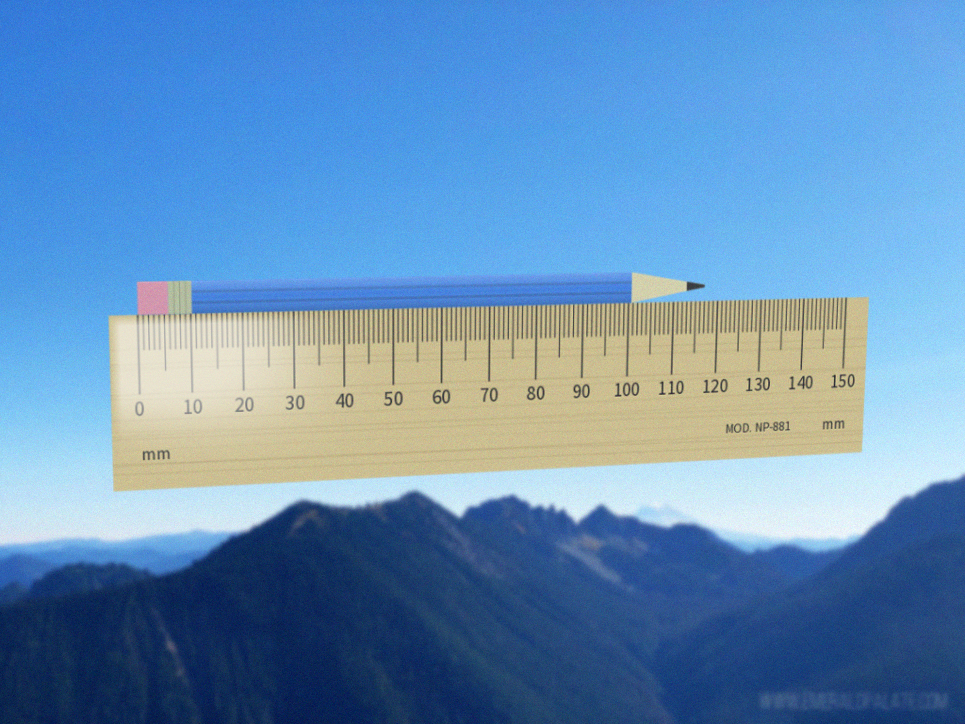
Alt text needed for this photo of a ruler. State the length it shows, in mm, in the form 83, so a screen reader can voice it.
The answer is 117
